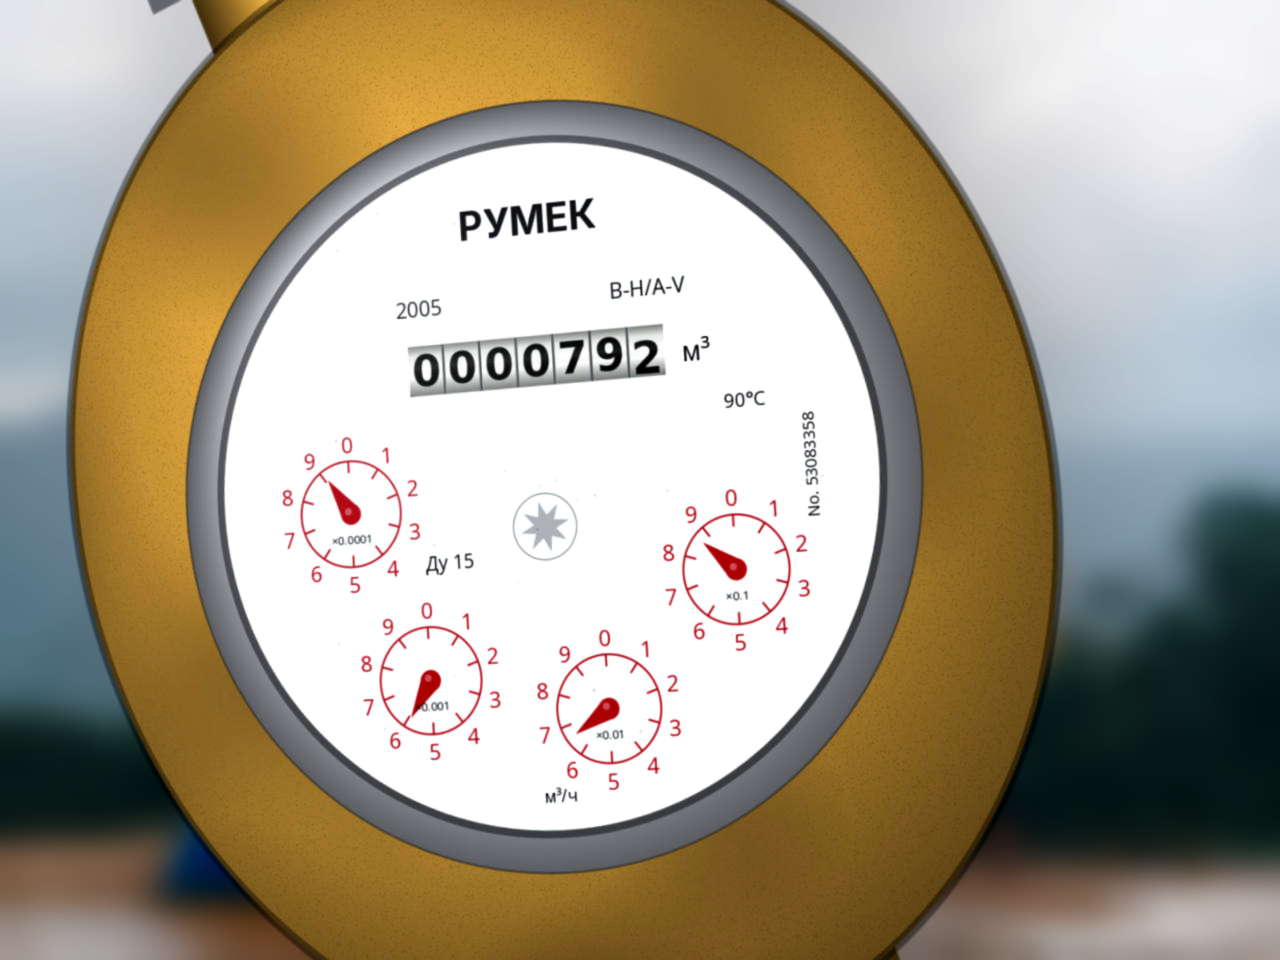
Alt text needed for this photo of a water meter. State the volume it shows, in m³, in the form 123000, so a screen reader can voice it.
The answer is 791.8659
